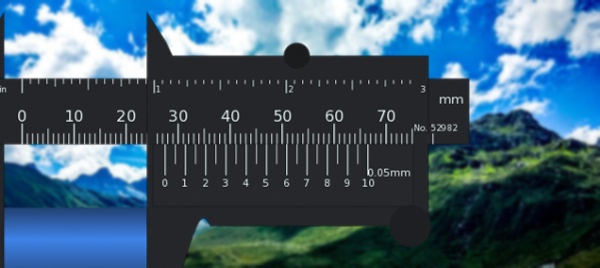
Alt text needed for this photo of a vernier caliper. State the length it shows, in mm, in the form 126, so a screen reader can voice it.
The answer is 27.5
